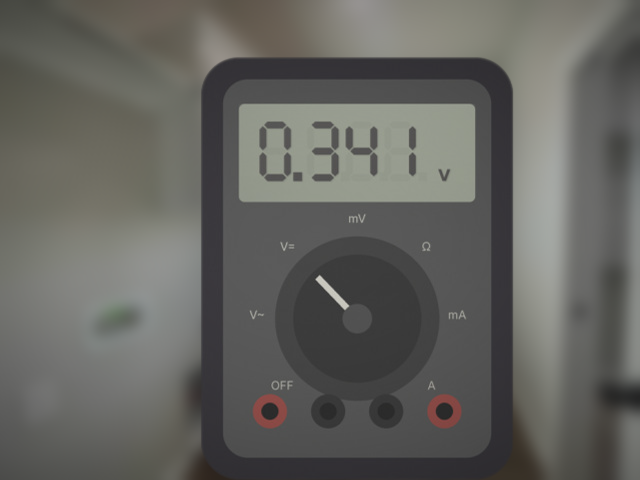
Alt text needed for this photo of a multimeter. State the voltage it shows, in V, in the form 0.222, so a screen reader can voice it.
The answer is 0.341
